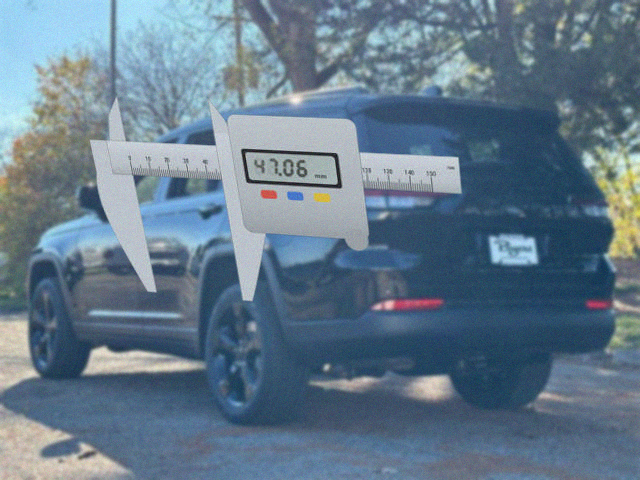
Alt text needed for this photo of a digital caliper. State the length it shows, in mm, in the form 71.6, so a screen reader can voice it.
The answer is 47.06
